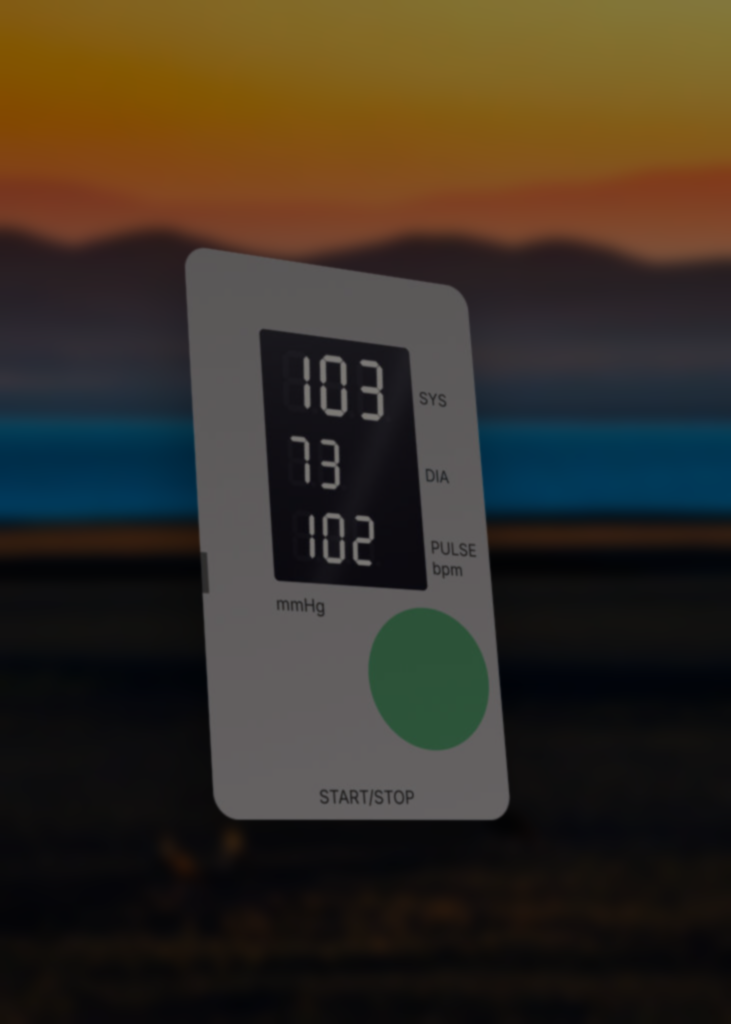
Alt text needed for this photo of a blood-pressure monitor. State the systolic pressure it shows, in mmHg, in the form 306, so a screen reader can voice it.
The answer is 103
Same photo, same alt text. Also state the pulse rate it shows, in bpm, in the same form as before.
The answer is 102
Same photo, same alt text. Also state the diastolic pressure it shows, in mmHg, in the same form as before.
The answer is 73
